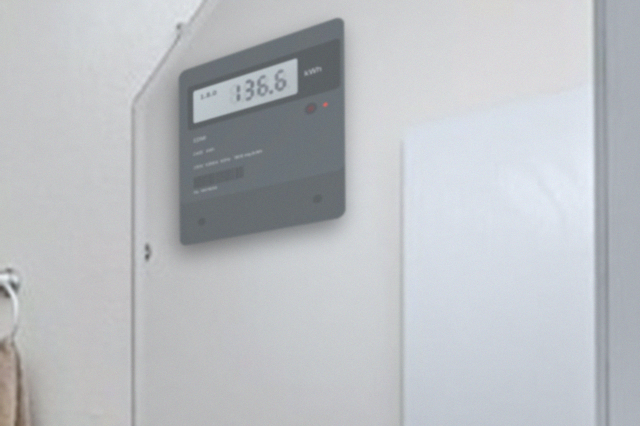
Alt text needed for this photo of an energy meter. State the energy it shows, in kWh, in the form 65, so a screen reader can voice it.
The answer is 136.6
